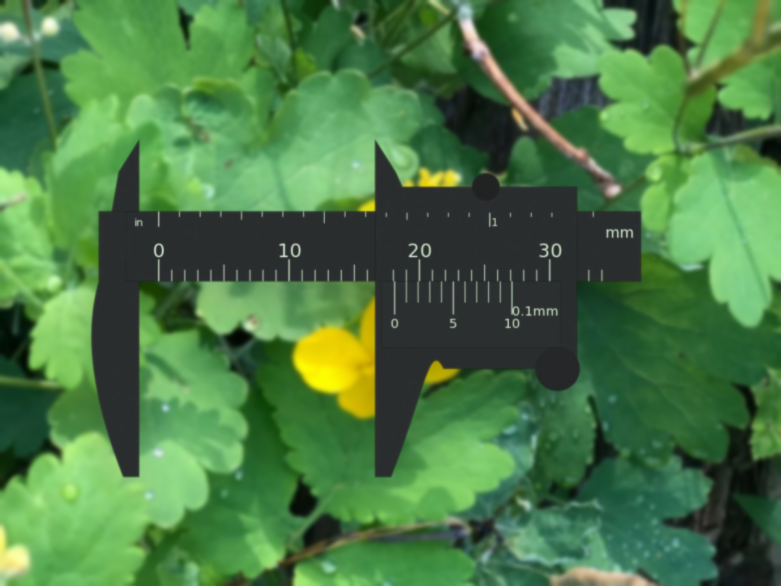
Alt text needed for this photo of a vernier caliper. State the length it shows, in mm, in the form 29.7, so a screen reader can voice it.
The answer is 18.1
